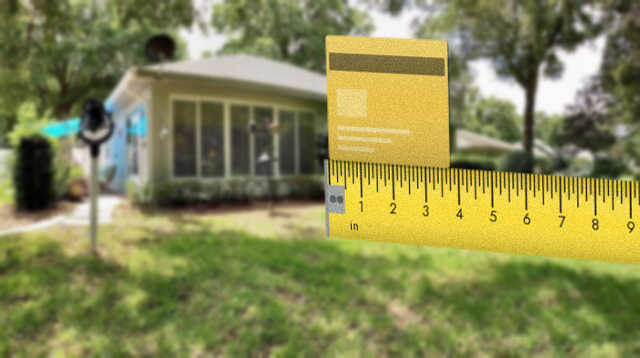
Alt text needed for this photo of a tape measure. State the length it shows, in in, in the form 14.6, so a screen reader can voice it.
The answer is 3.75
